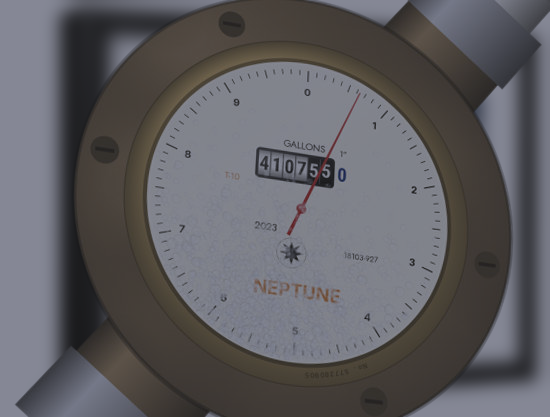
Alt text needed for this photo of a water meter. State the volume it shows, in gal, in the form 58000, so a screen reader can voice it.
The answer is 4107550.6
